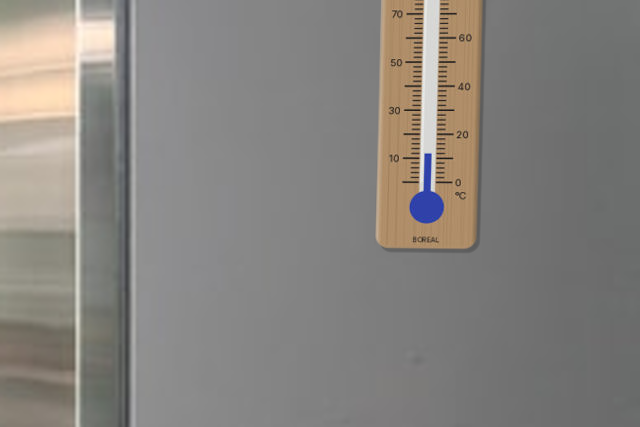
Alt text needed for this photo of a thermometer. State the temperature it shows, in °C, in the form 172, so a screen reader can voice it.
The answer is 12
